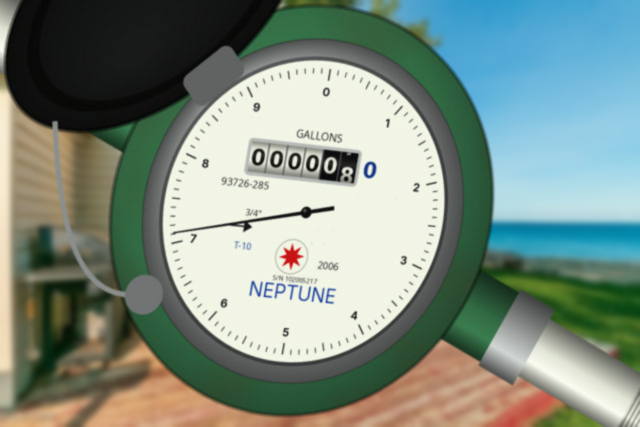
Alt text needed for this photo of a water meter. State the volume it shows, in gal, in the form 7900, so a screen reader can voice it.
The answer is 77.1
